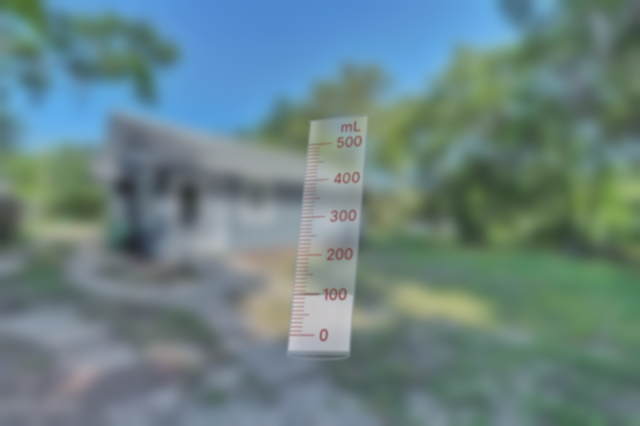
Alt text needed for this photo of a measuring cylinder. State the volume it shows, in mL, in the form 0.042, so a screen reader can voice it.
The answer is 100
